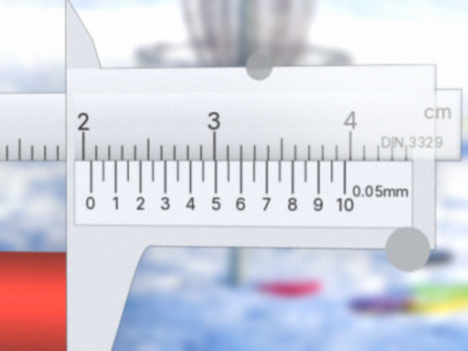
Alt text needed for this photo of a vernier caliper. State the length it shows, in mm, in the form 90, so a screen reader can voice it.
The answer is 20.6
